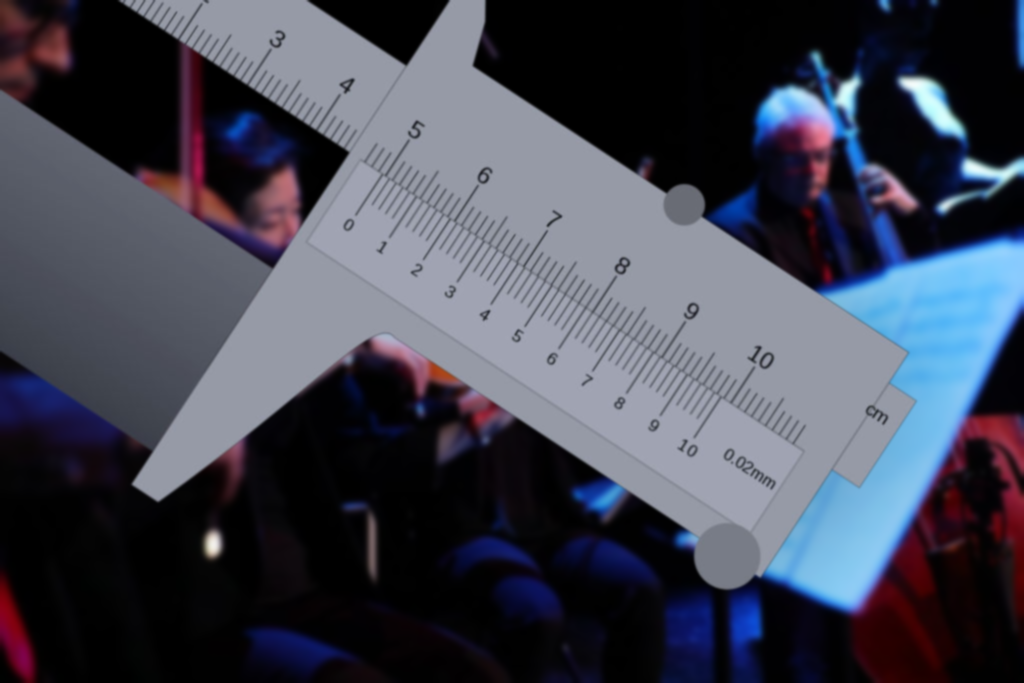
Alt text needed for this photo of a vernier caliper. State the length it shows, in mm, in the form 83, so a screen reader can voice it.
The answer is 49.6
